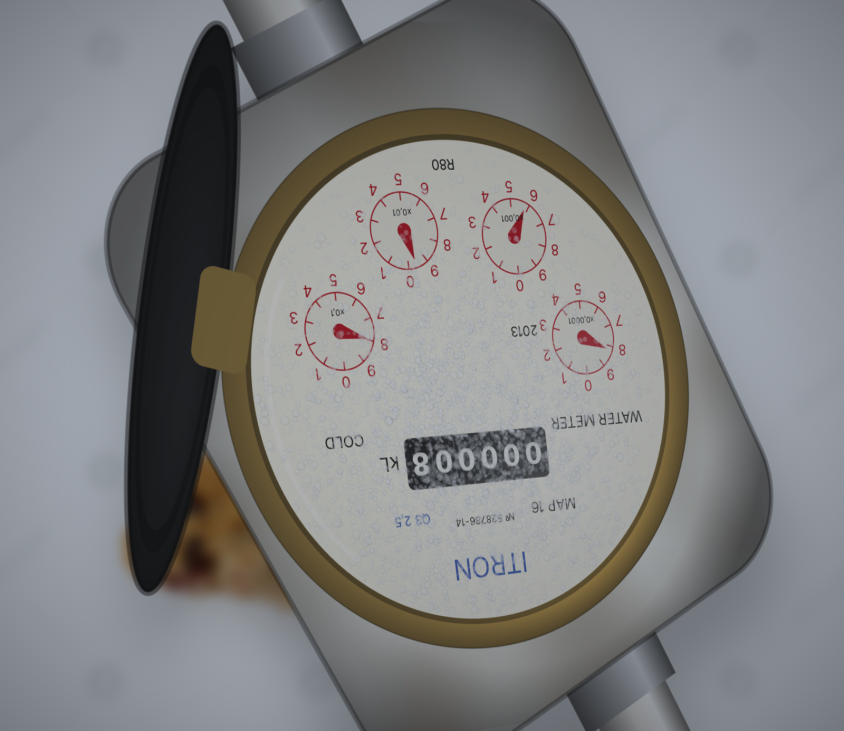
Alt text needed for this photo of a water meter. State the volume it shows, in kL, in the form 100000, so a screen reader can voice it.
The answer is 8.7958
